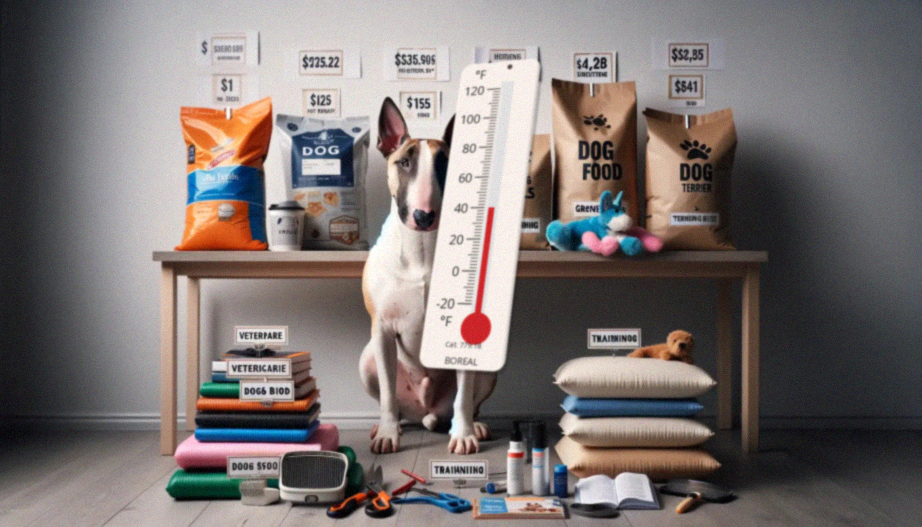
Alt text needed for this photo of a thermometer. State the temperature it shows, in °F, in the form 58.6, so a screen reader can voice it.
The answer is 40
